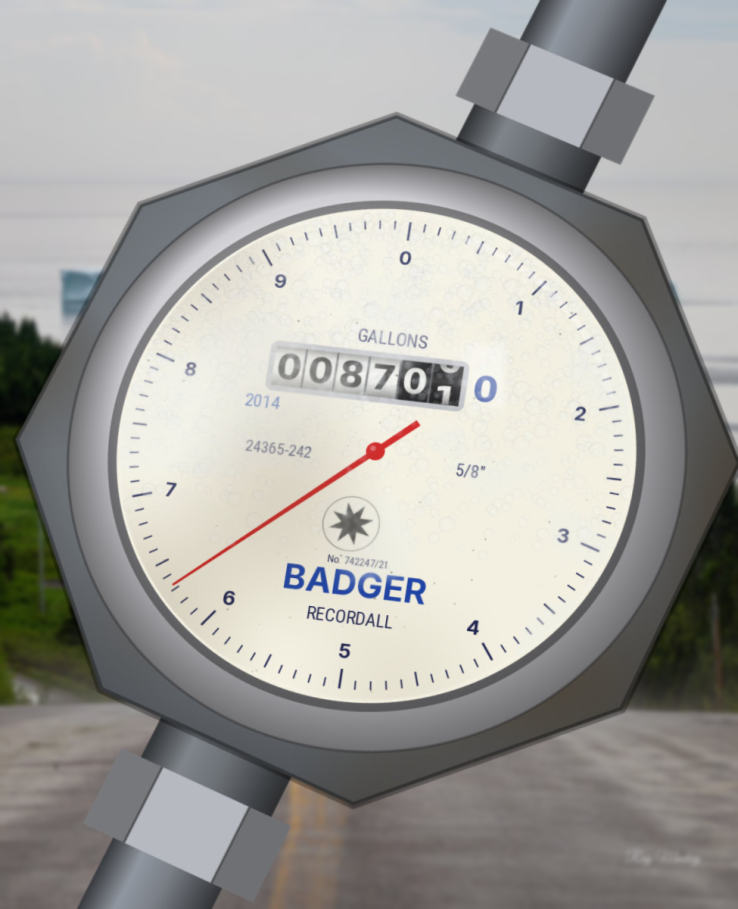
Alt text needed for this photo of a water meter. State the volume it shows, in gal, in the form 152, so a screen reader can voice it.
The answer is 87006.3
